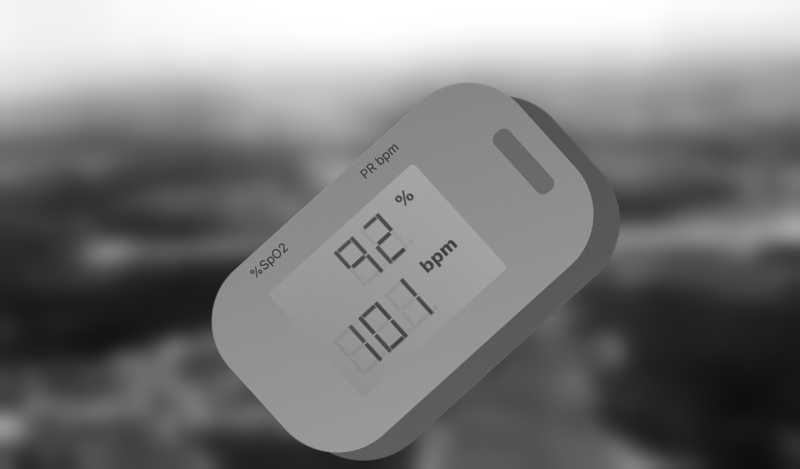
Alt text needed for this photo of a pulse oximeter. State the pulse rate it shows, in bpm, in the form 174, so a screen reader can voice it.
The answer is 101
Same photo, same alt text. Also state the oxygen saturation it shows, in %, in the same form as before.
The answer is 92
